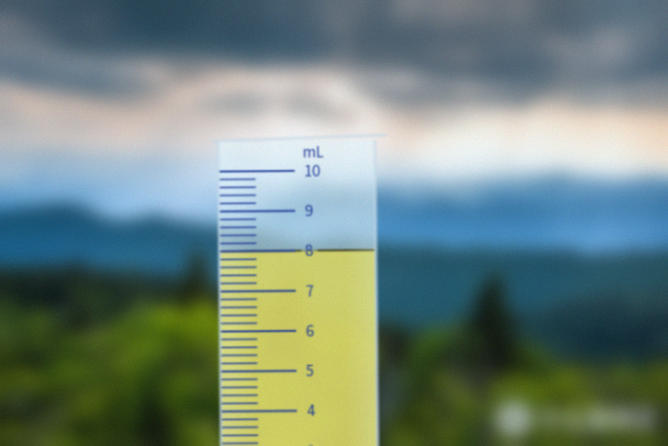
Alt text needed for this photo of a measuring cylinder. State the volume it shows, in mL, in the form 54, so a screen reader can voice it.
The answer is 8
